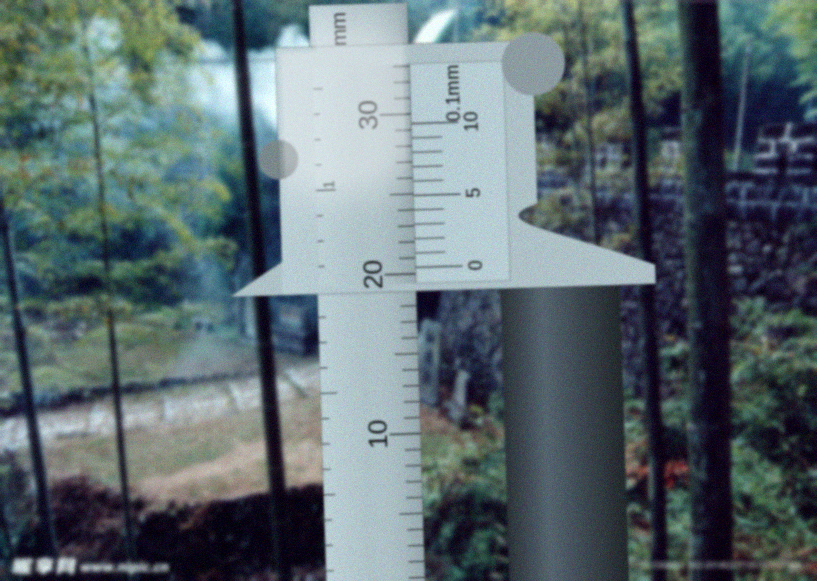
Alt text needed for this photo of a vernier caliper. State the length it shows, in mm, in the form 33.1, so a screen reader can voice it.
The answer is 20.4
